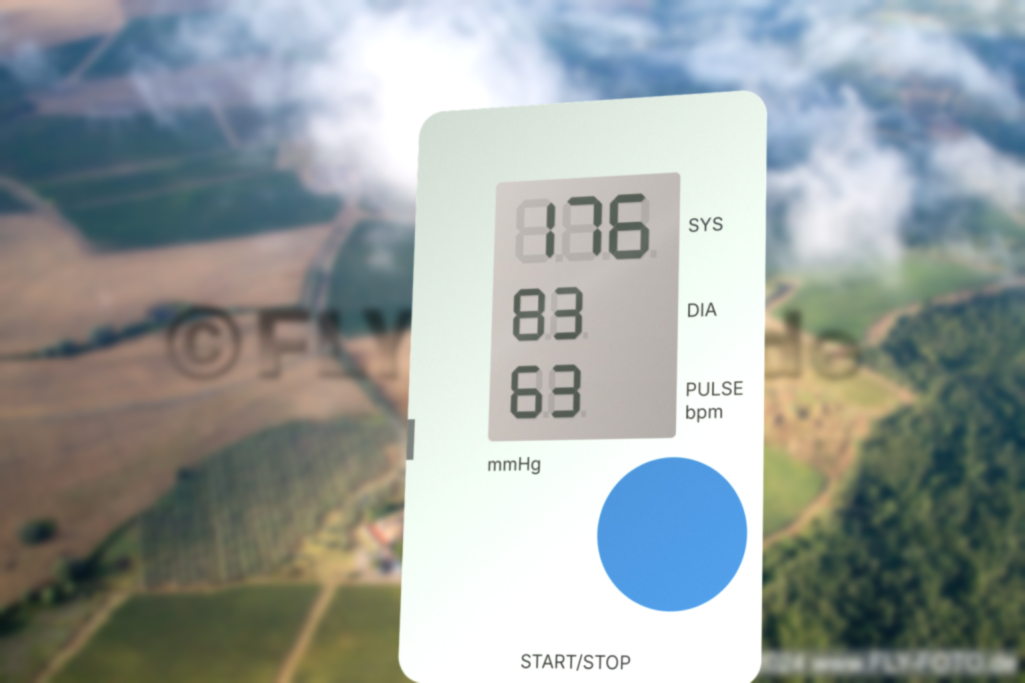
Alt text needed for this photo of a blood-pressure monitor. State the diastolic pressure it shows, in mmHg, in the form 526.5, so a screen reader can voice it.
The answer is 83
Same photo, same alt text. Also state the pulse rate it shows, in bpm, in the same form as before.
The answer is 63
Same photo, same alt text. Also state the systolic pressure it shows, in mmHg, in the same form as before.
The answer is 176
